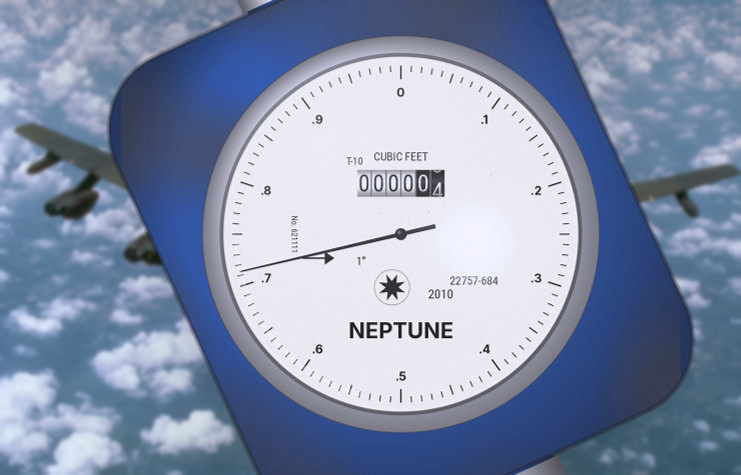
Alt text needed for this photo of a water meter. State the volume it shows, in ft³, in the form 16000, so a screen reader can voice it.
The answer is 3.71
